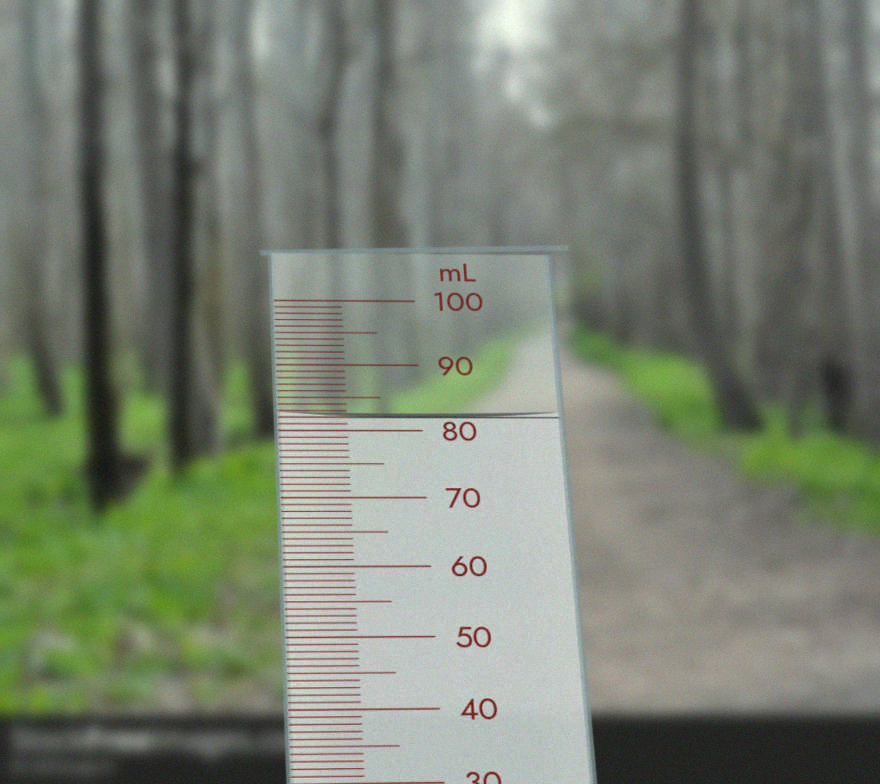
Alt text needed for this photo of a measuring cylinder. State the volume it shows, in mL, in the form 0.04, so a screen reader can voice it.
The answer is 82
